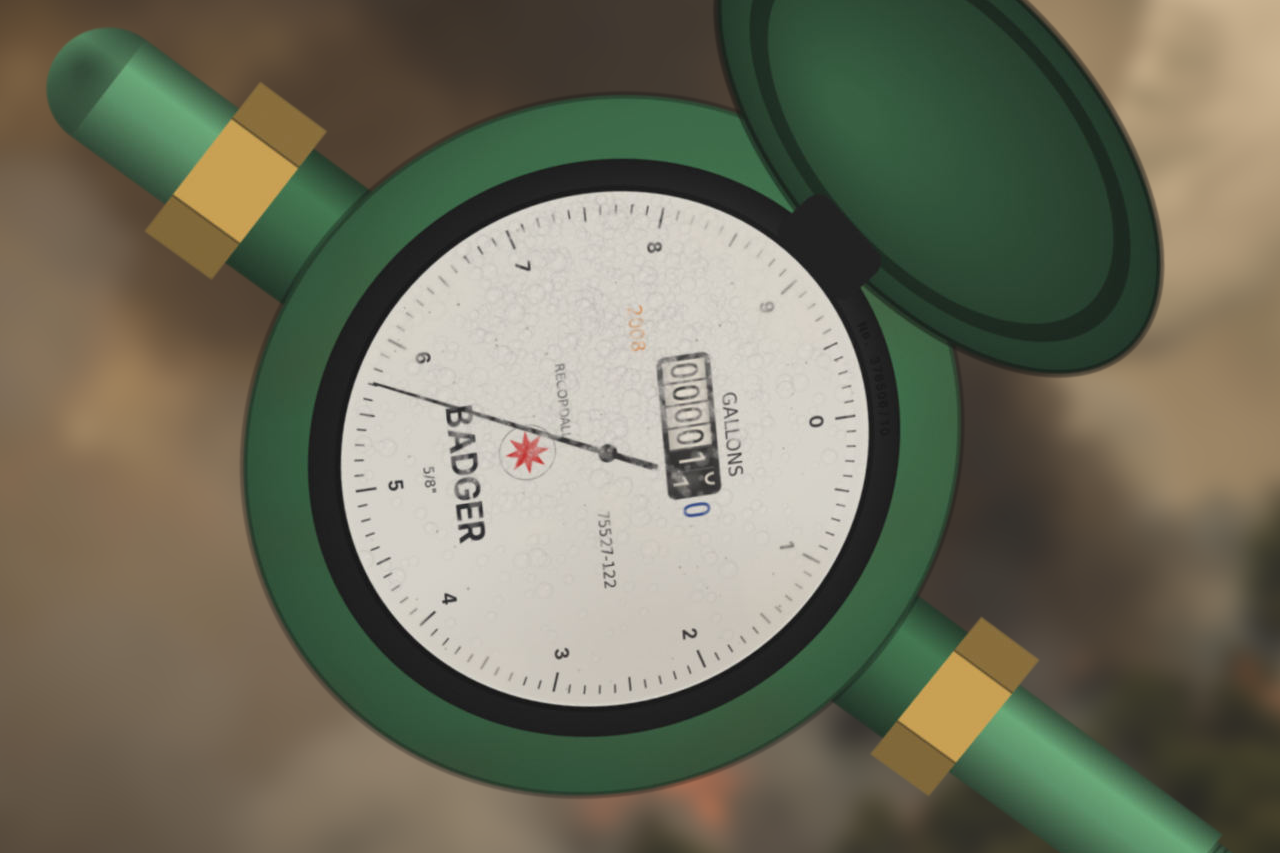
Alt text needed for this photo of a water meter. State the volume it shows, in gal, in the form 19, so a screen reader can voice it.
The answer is 105.7
